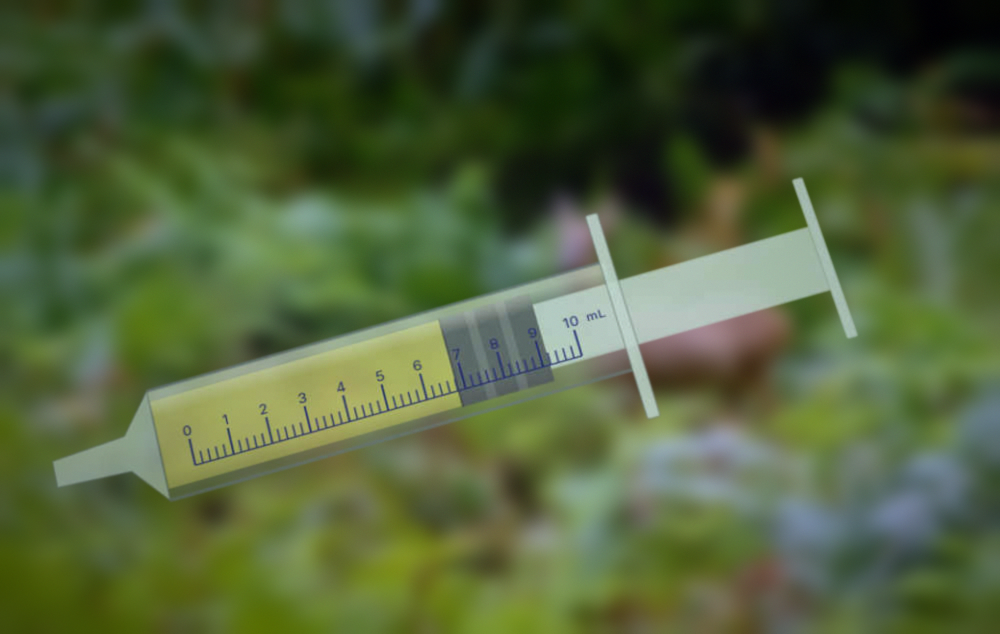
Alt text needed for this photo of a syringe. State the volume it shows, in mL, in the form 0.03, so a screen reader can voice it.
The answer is 6.8
